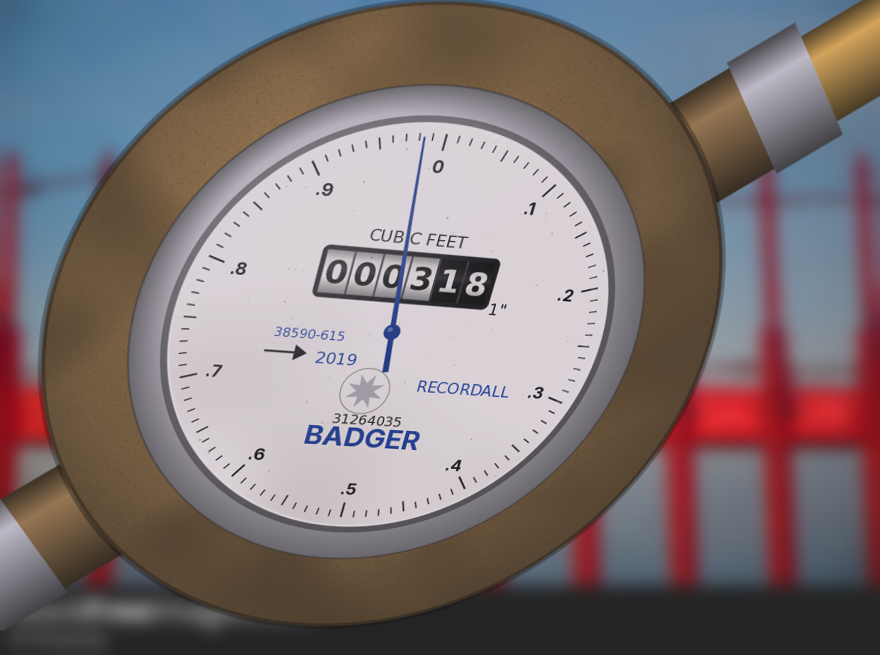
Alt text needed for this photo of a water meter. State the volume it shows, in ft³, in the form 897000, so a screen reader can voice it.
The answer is 317.98
